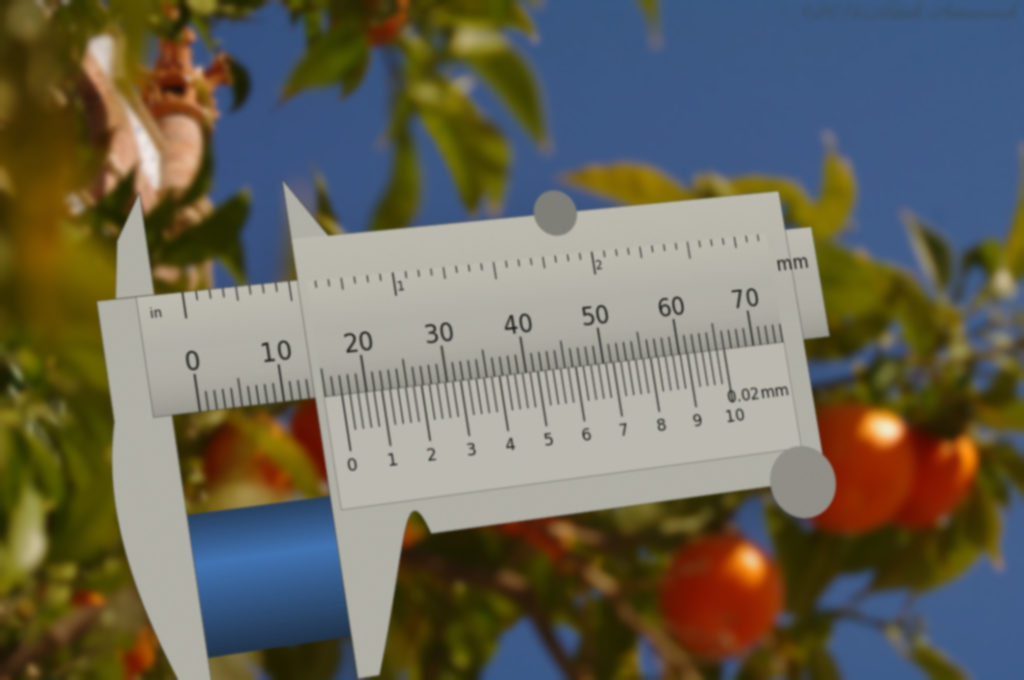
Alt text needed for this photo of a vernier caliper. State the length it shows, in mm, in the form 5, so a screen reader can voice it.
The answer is 17.0
